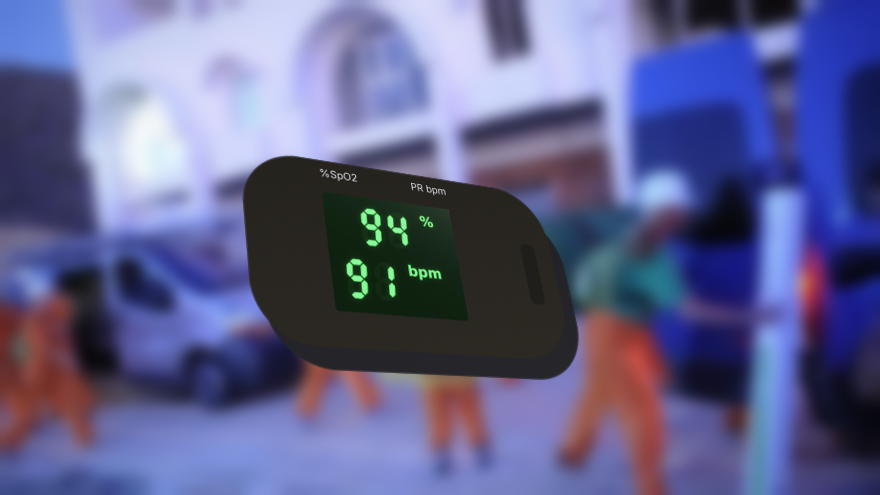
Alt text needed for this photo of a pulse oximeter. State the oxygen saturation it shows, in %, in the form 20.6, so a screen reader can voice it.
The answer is 94
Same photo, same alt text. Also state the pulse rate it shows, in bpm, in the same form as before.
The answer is 91
